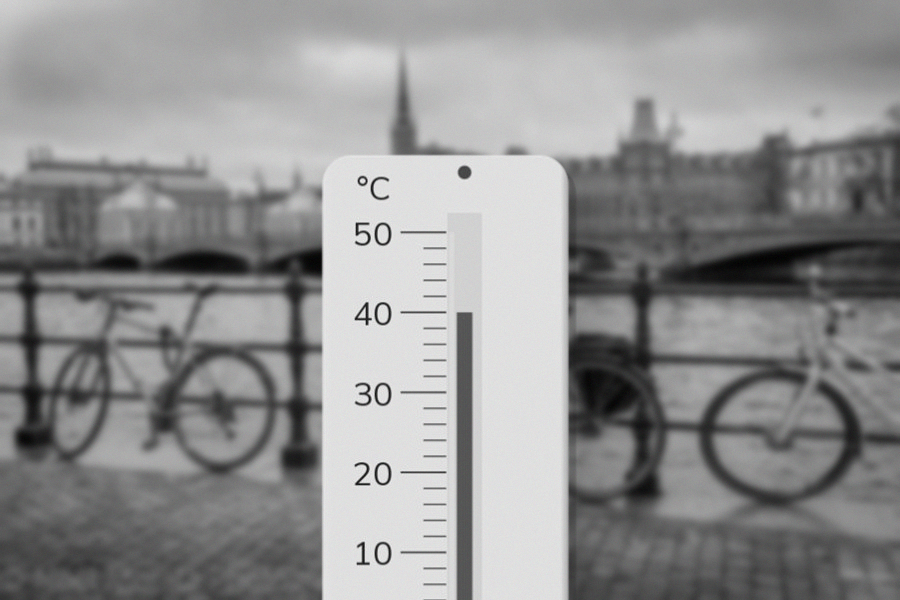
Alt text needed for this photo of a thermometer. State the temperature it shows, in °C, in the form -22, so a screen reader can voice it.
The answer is 40
